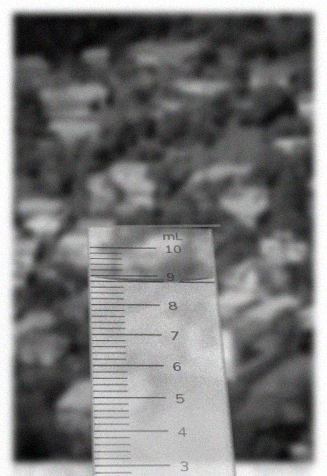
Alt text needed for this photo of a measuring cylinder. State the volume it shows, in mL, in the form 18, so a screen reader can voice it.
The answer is 8.8
